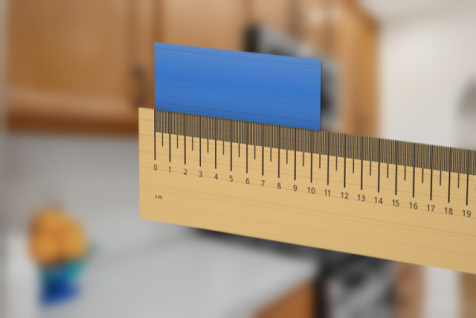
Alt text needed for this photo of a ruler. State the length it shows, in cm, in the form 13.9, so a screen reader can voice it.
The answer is 10.5
